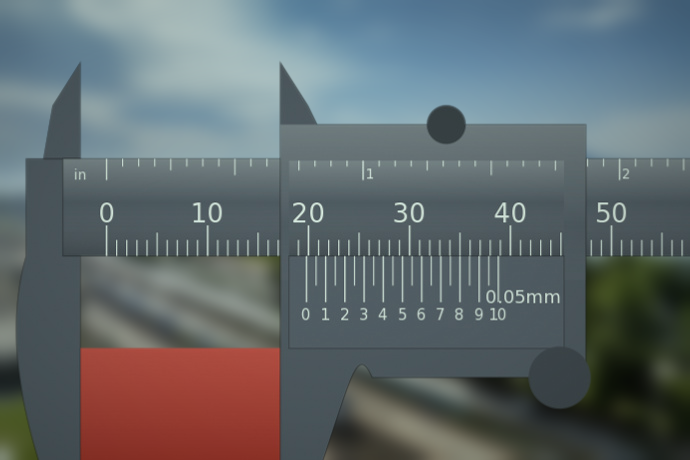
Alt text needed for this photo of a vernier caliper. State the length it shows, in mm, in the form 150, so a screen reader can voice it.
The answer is 19.8
